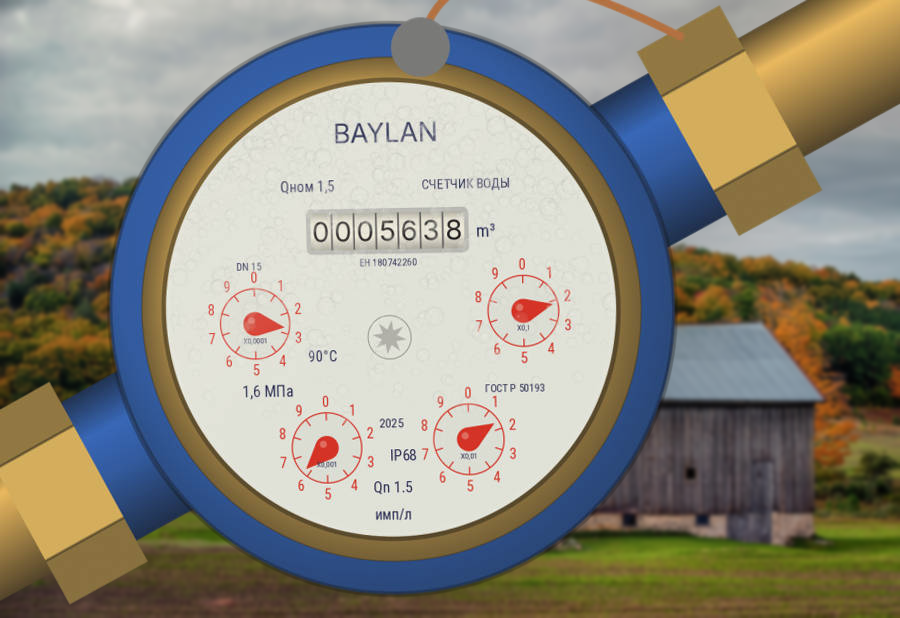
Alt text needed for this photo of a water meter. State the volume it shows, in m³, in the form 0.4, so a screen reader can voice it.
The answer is 5638.2162
